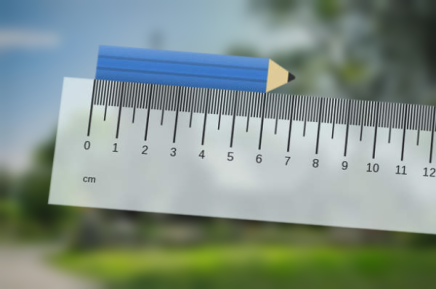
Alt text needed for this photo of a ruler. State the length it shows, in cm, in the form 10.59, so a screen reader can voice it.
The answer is 7
